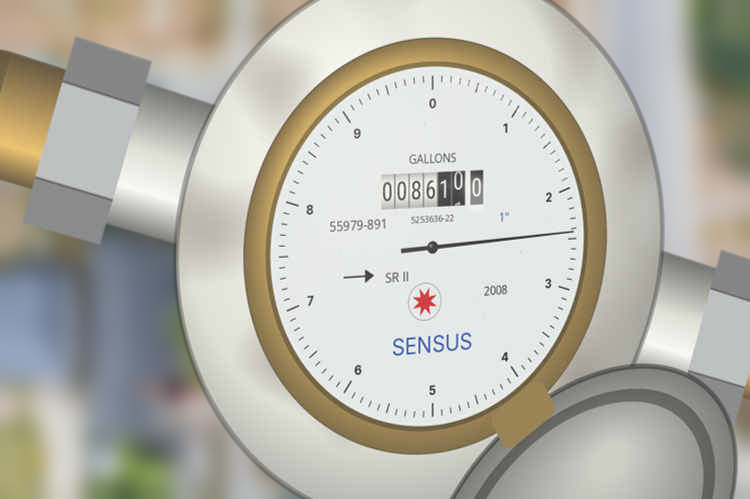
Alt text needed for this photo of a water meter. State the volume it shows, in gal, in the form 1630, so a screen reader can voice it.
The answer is 86102.4
